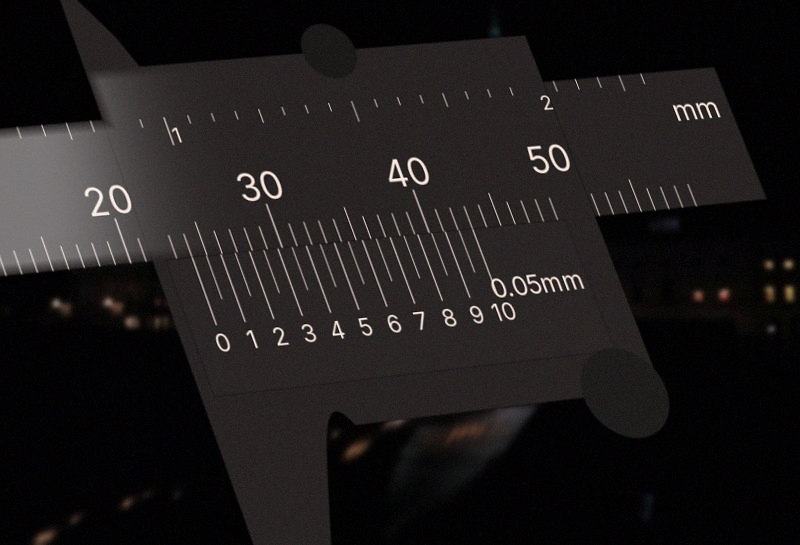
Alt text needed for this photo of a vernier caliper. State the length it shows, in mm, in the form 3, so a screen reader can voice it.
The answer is 24.0
